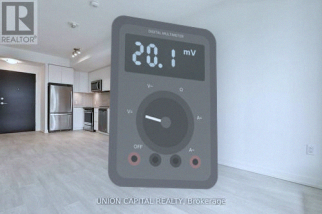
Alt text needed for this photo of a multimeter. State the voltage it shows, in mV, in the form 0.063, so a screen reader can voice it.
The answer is 20.1
